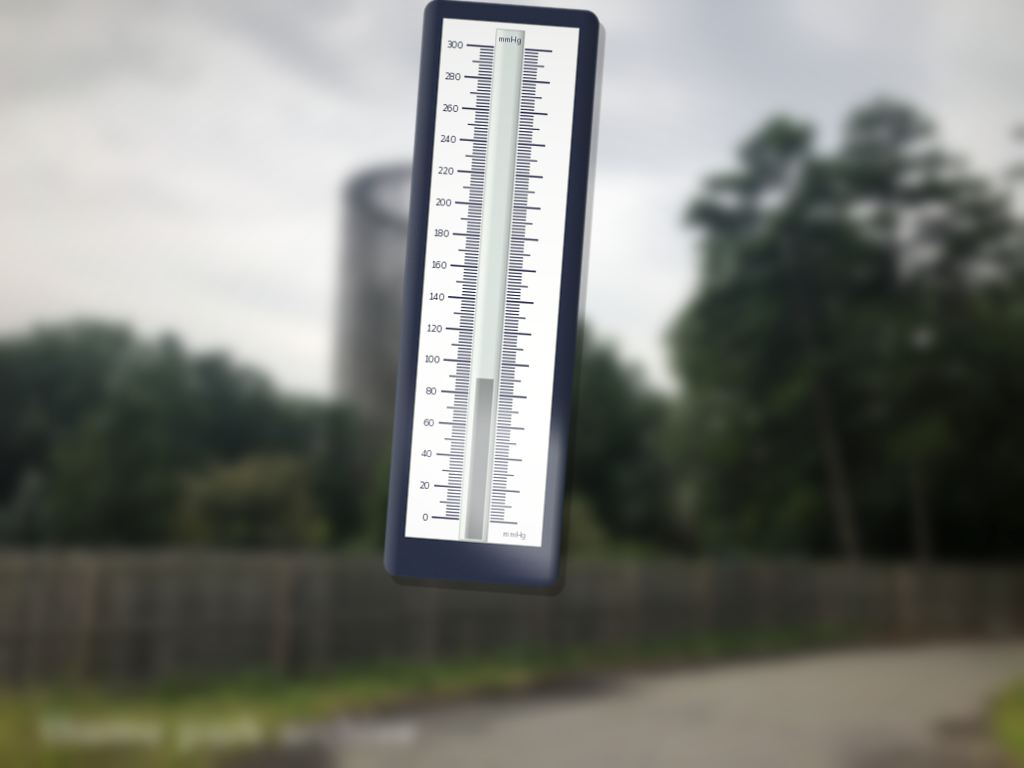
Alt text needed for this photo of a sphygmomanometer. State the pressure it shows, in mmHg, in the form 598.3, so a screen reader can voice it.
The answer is 90
